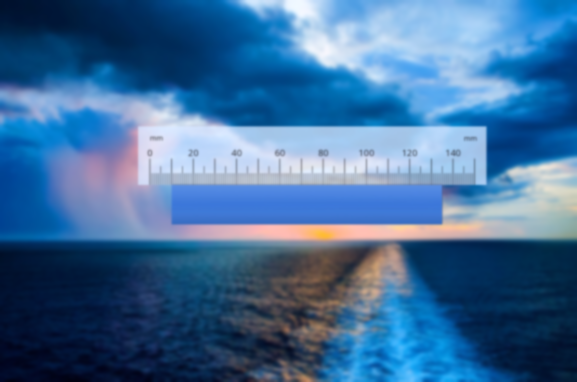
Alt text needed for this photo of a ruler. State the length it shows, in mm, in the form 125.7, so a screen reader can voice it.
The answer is 125
